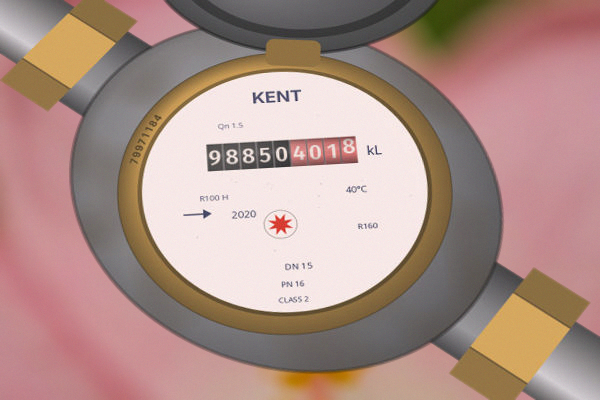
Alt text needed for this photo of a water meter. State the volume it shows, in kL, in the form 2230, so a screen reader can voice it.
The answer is 98850.4018
